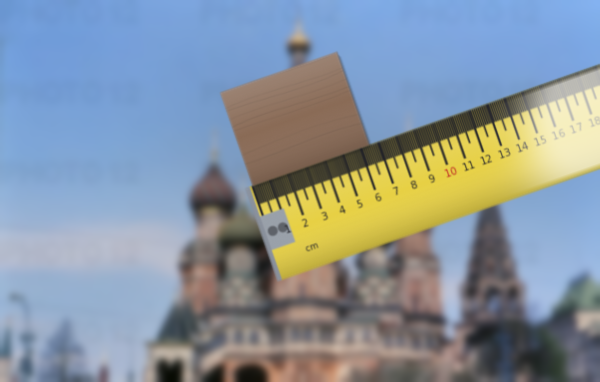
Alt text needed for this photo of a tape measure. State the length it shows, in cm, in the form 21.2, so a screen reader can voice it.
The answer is 6.5
